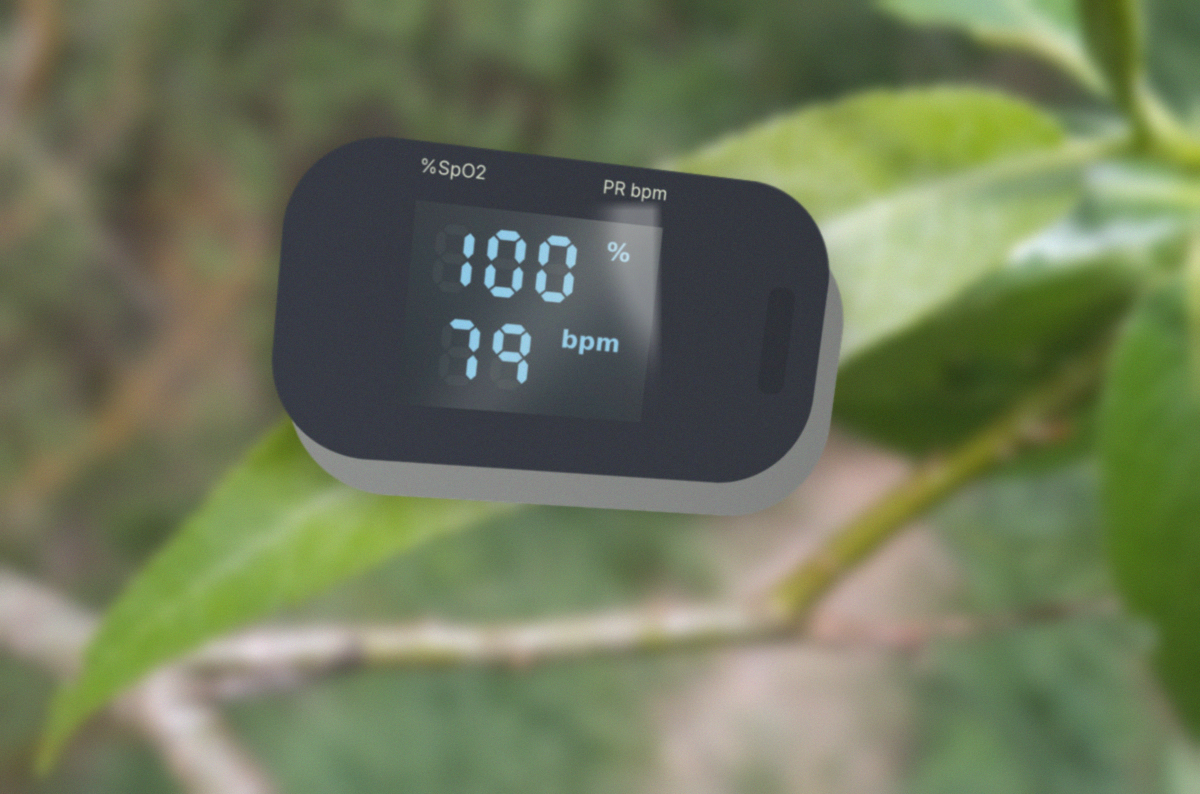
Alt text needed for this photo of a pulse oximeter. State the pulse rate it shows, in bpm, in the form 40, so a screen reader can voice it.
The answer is 79
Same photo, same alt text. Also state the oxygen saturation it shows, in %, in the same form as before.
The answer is 100
